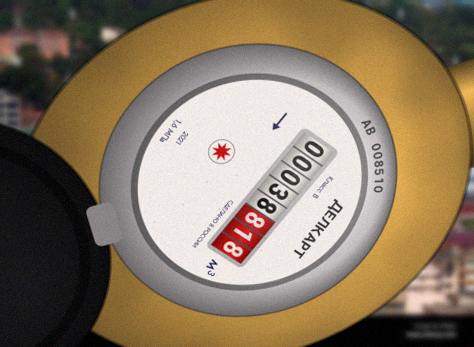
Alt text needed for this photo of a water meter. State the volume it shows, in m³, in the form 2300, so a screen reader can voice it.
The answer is 38.818
